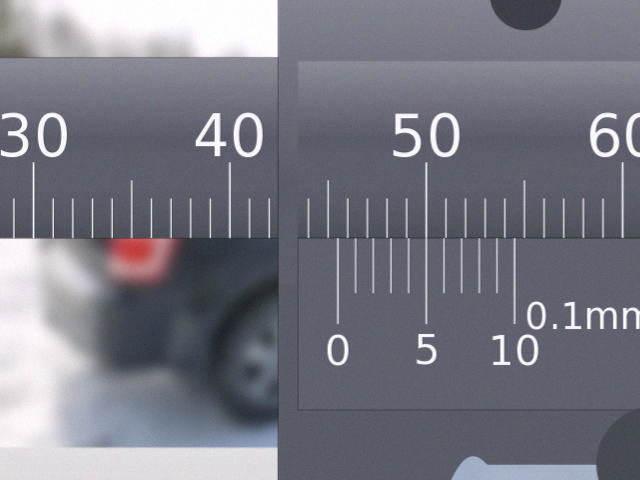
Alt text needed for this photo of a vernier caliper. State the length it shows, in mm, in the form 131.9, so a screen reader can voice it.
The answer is 45.5
